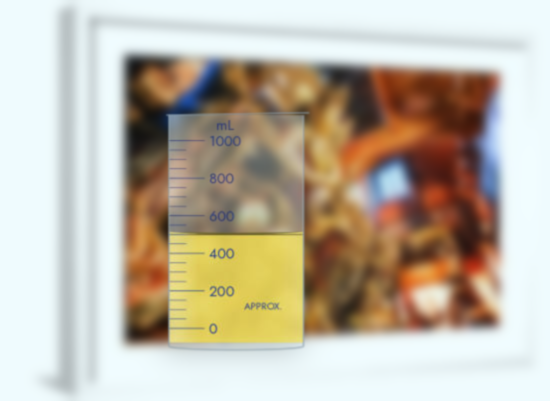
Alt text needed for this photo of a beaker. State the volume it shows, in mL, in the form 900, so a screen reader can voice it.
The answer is 500
